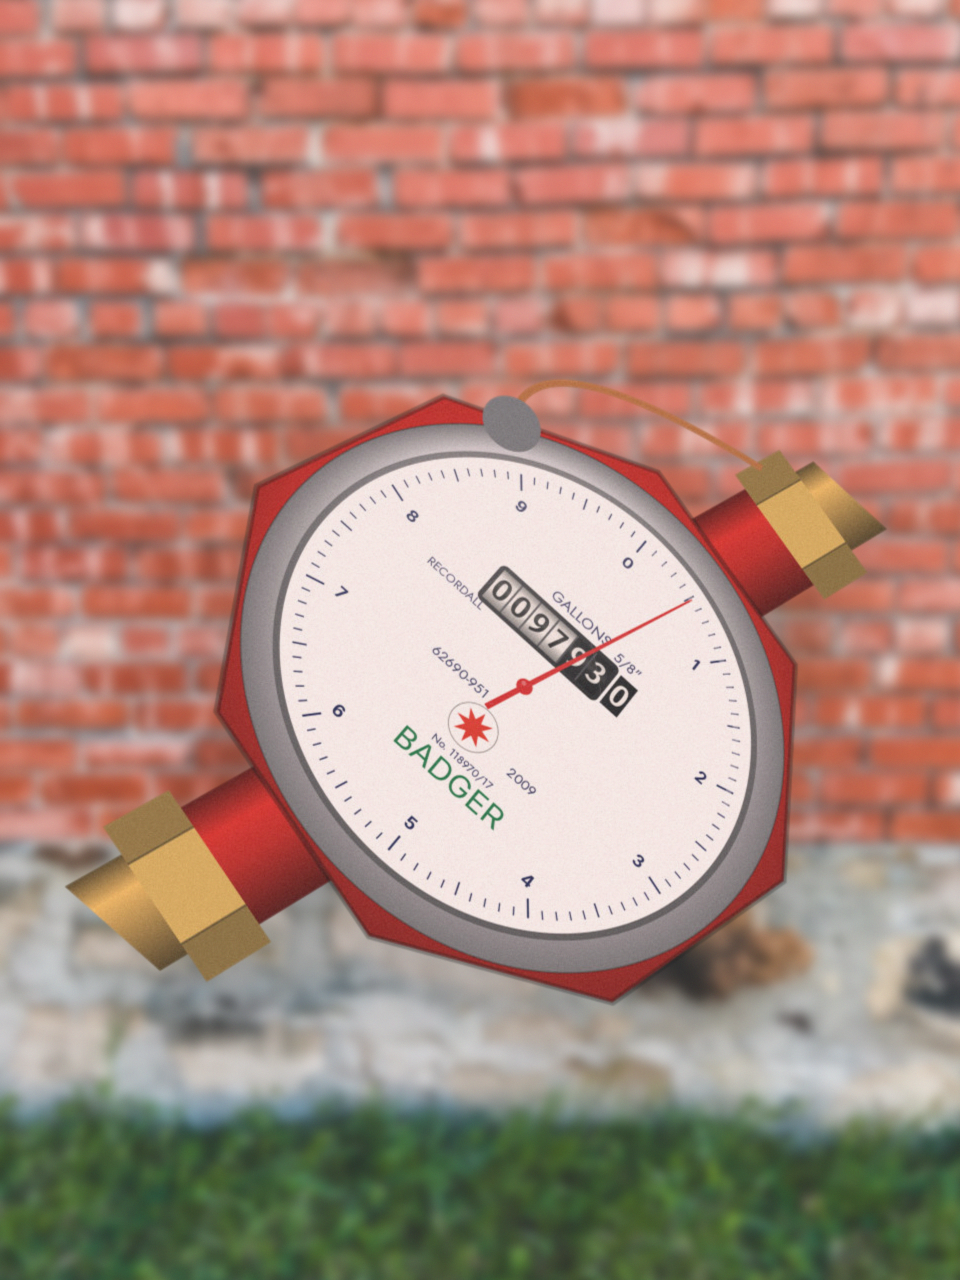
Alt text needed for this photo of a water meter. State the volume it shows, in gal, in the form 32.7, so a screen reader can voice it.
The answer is 97930.5
